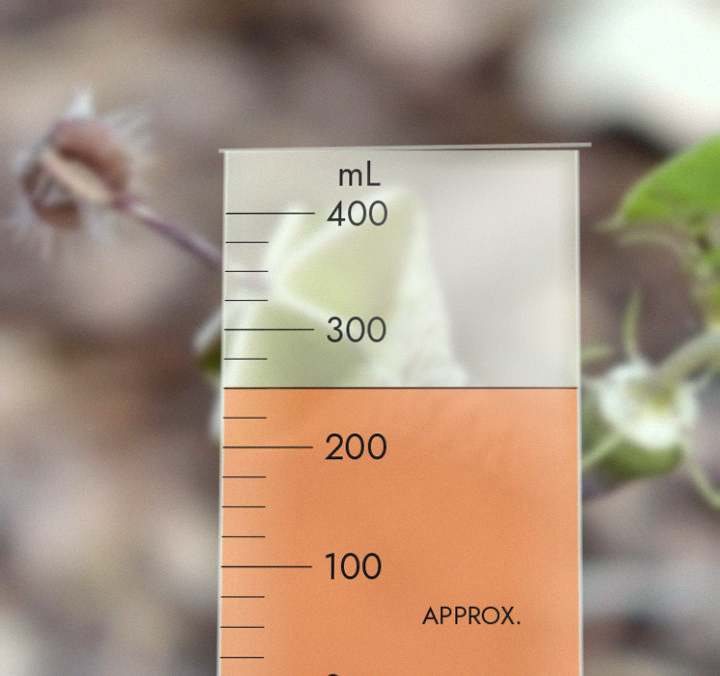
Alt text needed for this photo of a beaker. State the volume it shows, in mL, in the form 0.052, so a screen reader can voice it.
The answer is 250
